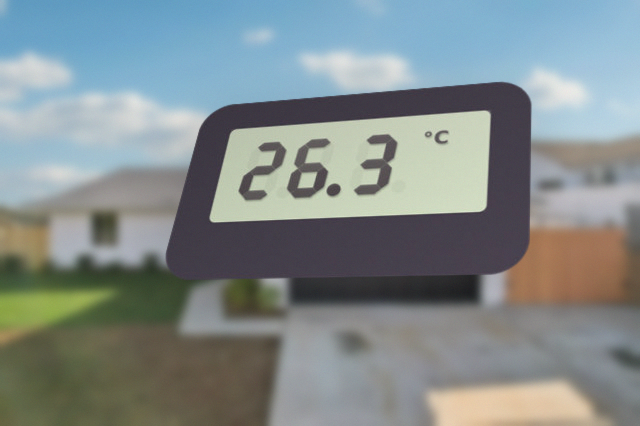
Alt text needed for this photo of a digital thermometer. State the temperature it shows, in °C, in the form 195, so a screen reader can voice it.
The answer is 26.3
